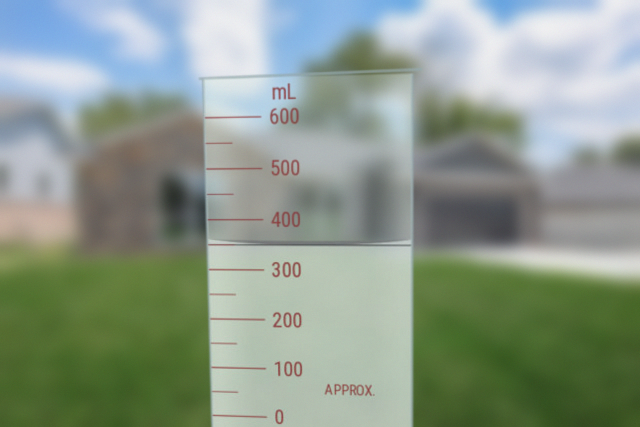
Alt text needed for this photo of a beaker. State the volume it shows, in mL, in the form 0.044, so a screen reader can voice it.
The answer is 350
